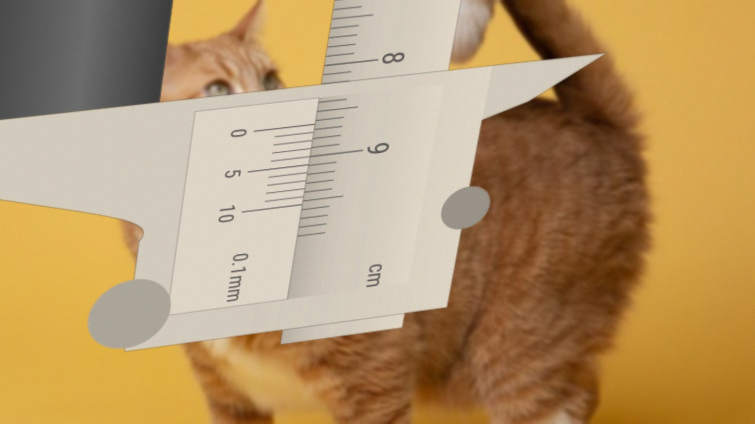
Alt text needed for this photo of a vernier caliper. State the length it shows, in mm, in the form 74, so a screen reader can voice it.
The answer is 86.4
